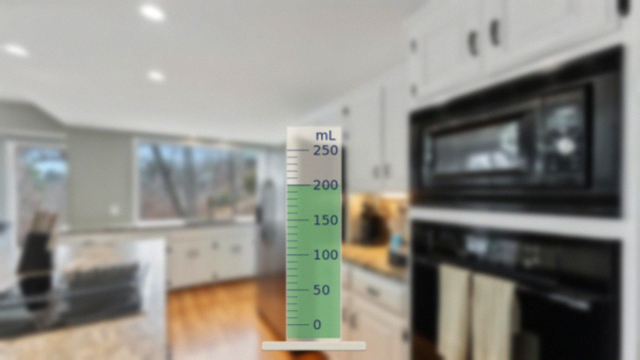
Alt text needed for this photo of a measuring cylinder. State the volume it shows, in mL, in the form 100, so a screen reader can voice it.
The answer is 200
